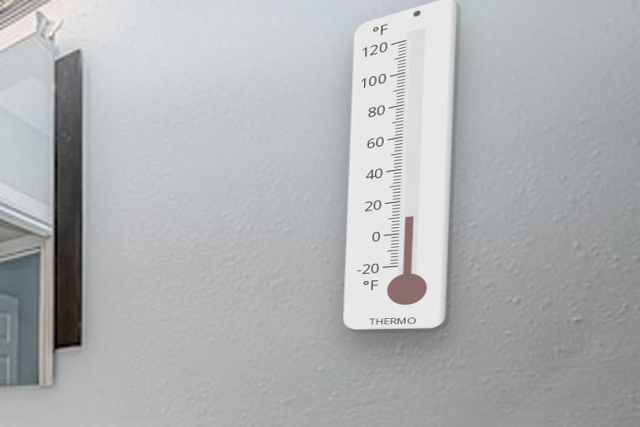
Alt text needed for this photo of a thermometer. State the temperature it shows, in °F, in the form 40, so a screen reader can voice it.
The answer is 10
